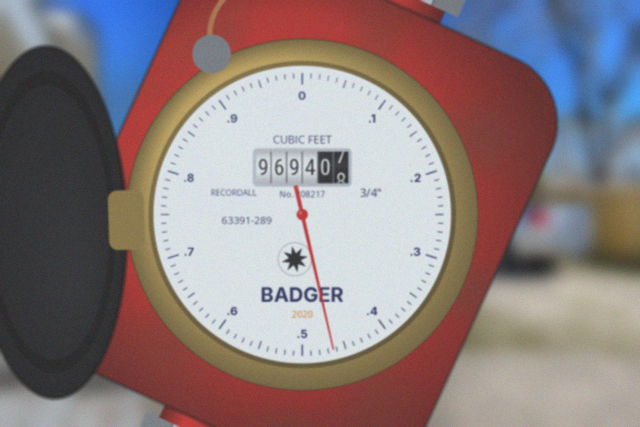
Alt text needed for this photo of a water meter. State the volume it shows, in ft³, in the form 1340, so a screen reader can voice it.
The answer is 969407.46
